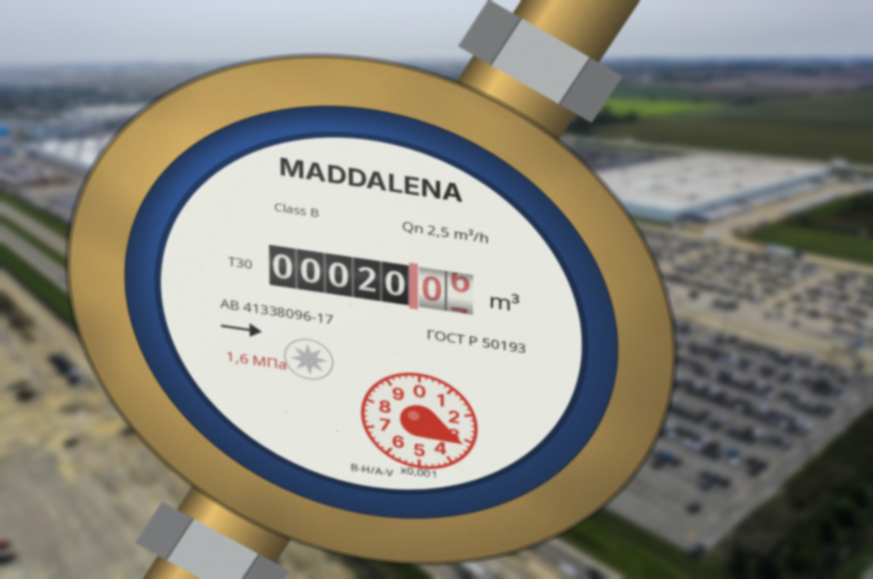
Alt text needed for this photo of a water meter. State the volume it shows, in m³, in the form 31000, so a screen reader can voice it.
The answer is 20.063
